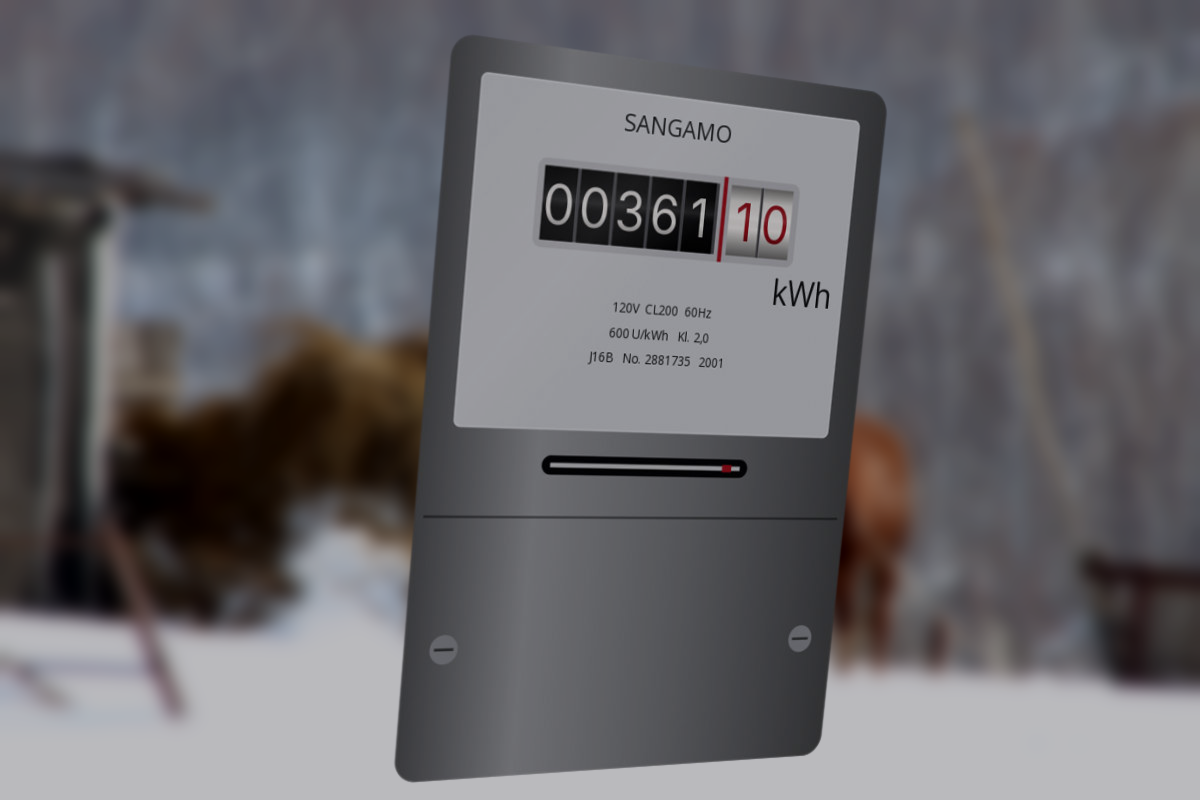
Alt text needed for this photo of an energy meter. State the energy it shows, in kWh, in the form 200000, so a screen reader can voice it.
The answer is 361.10
